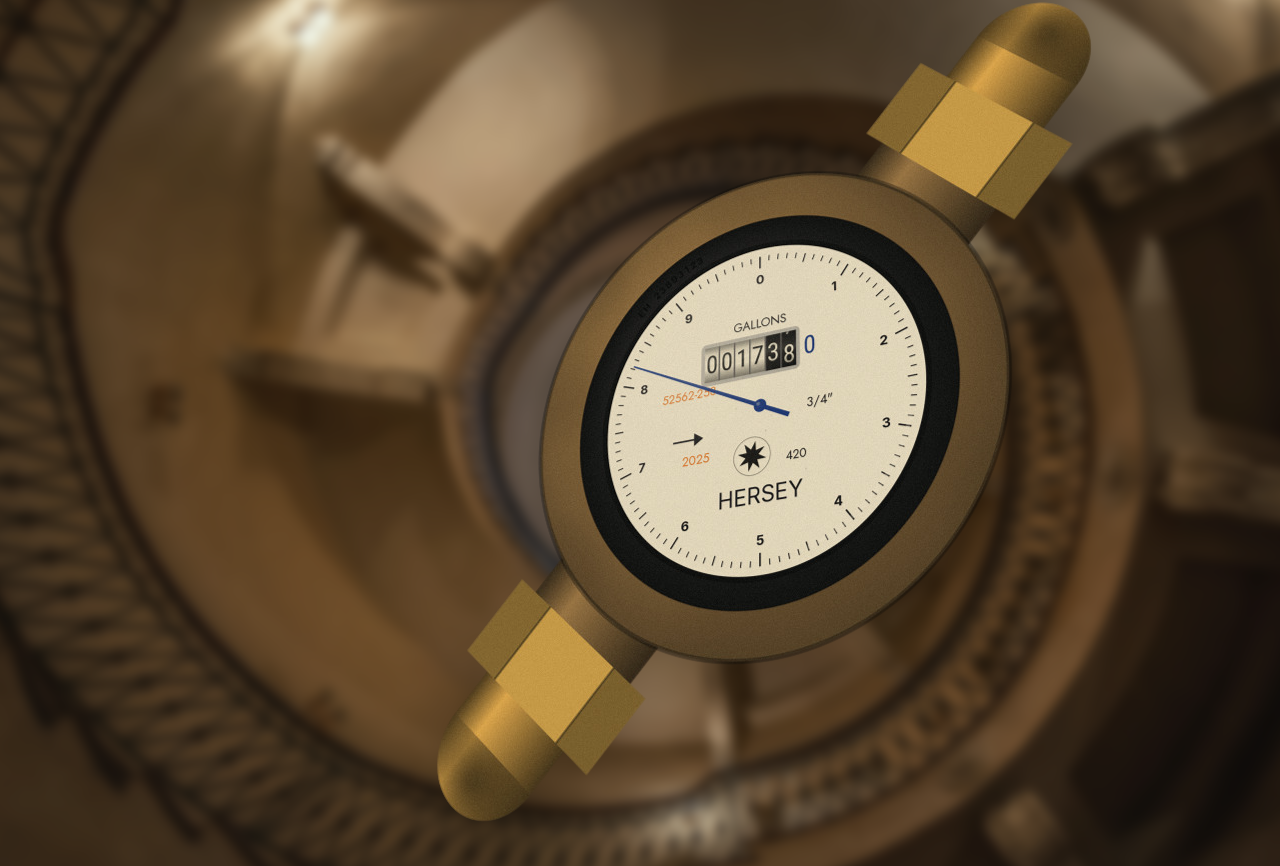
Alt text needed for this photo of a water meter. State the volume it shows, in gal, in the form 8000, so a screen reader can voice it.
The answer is 17378.2
